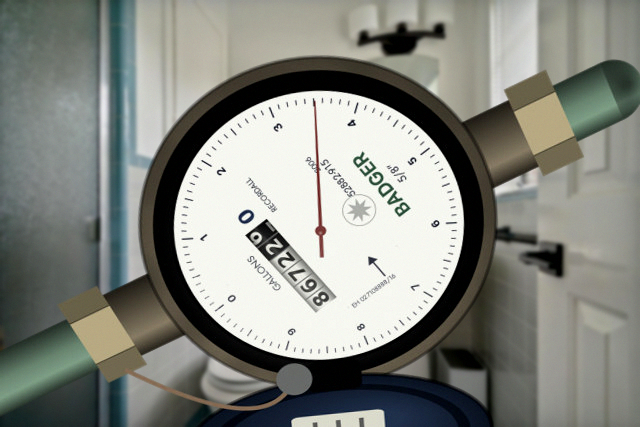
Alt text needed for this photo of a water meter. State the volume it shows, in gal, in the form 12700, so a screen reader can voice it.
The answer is 8672263.5
